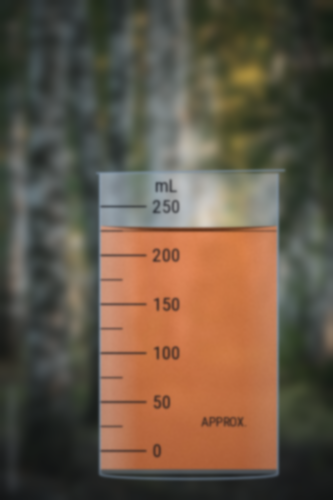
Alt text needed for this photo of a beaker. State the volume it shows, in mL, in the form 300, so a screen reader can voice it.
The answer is 225
